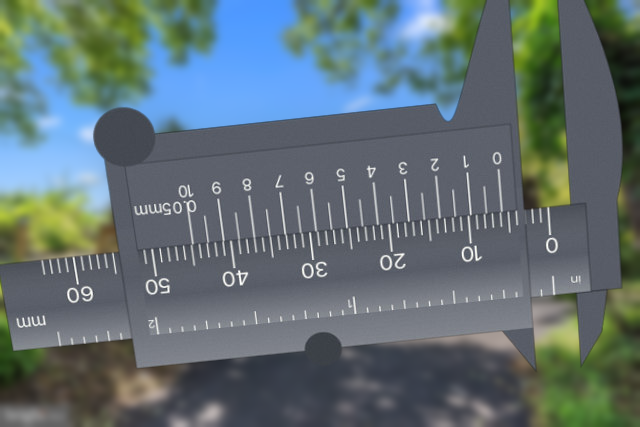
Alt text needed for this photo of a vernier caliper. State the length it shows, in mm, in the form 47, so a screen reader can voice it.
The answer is 5.8
